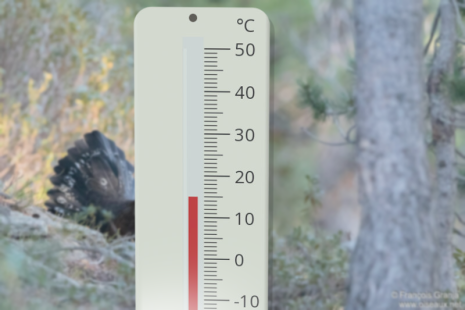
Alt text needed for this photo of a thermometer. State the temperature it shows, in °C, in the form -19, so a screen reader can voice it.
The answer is 15
